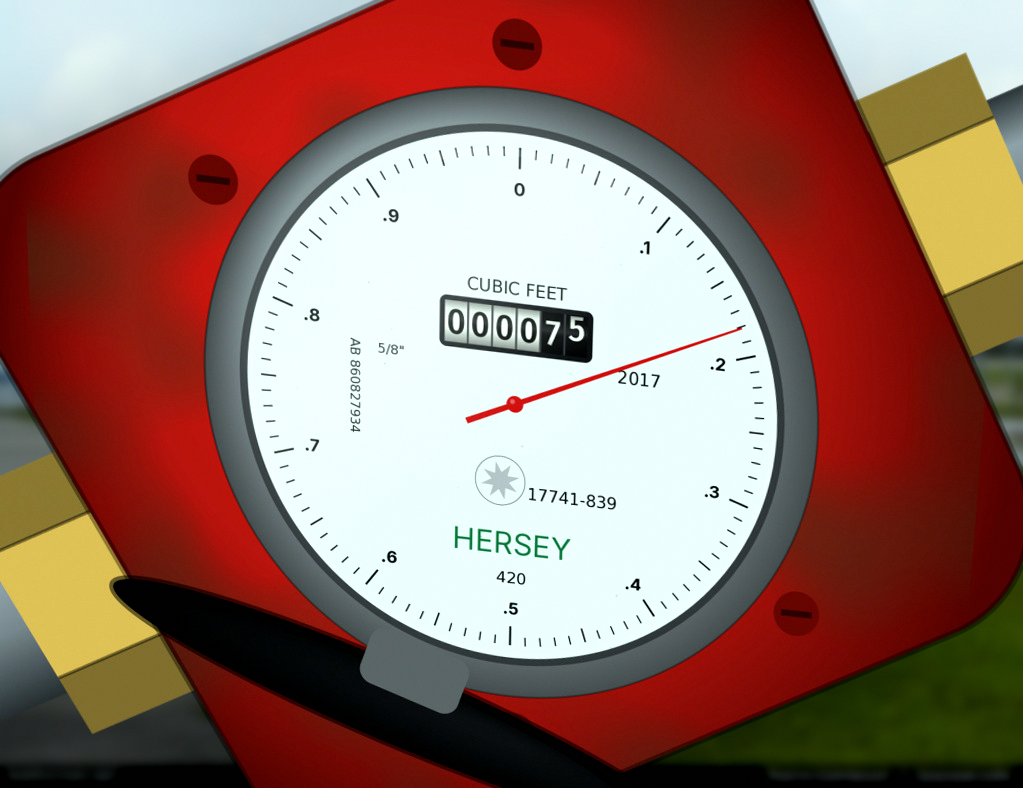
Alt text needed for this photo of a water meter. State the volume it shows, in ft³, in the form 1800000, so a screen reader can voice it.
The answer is 75.18
